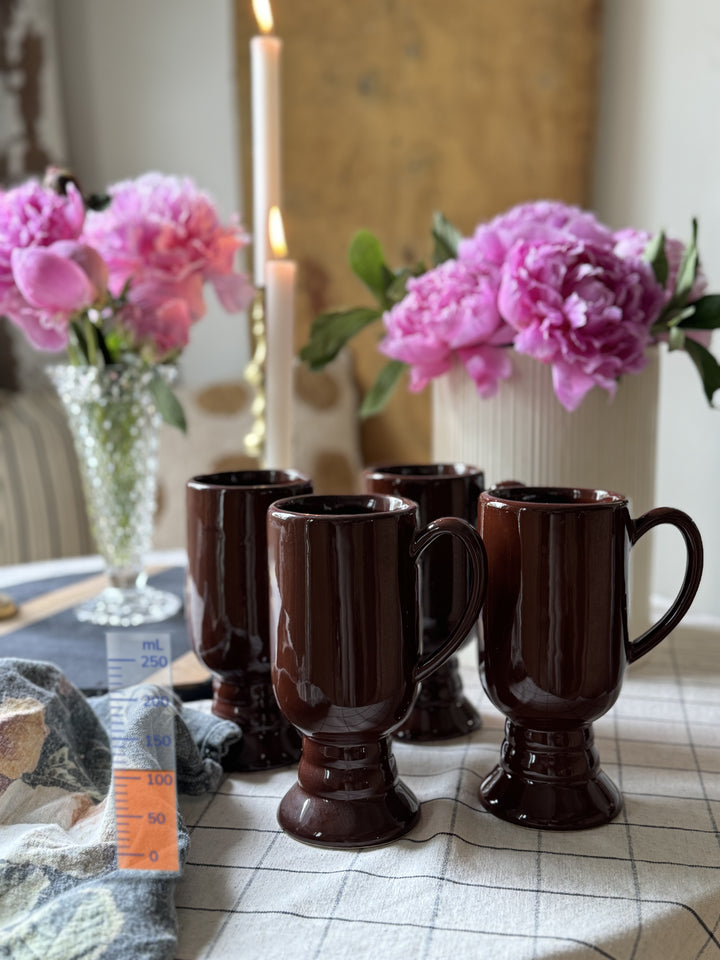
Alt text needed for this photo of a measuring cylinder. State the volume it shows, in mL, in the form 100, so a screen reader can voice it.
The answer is 110
